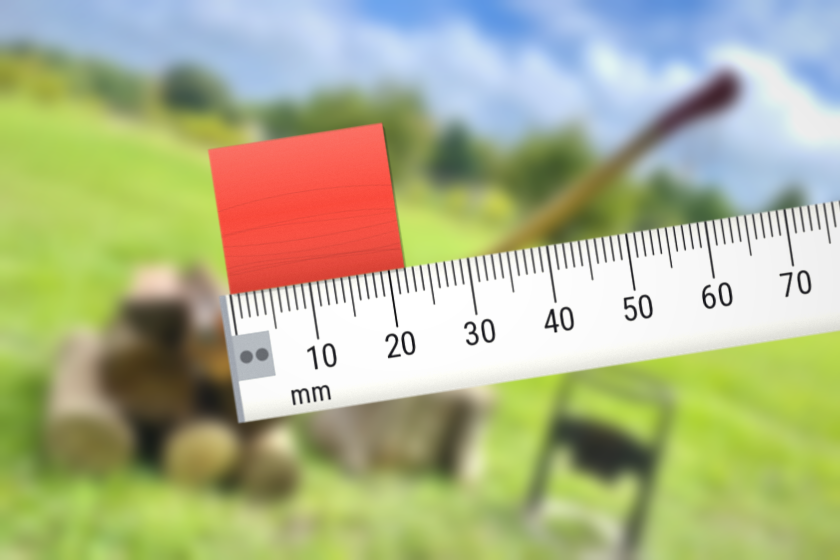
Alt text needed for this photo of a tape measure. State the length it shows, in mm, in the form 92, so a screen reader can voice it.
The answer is 22
